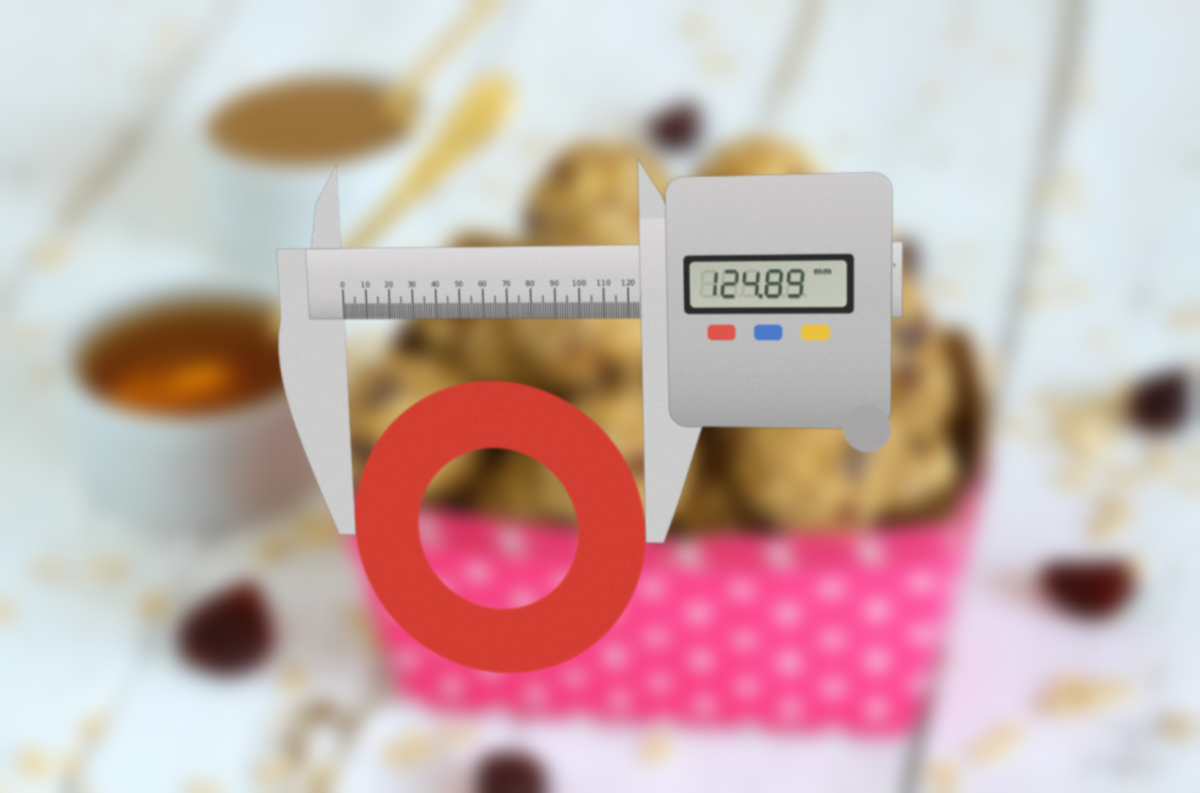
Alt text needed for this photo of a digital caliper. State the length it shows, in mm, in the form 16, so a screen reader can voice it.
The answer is 124.89
